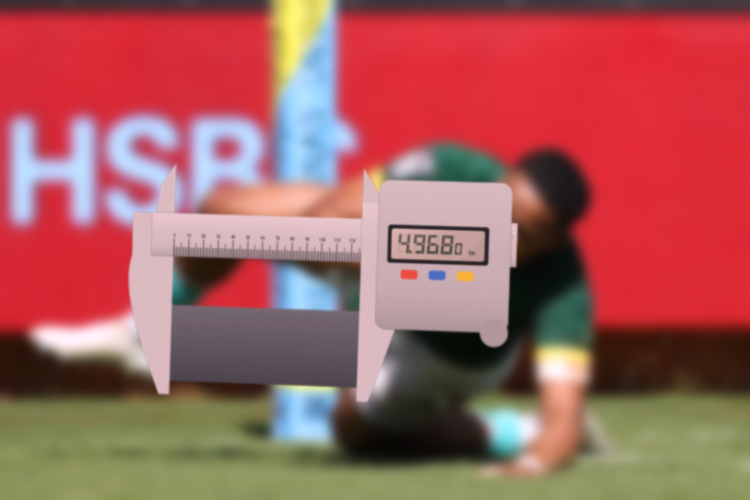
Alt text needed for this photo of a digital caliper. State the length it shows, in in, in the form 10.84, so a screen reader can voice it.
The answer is 4.9680
